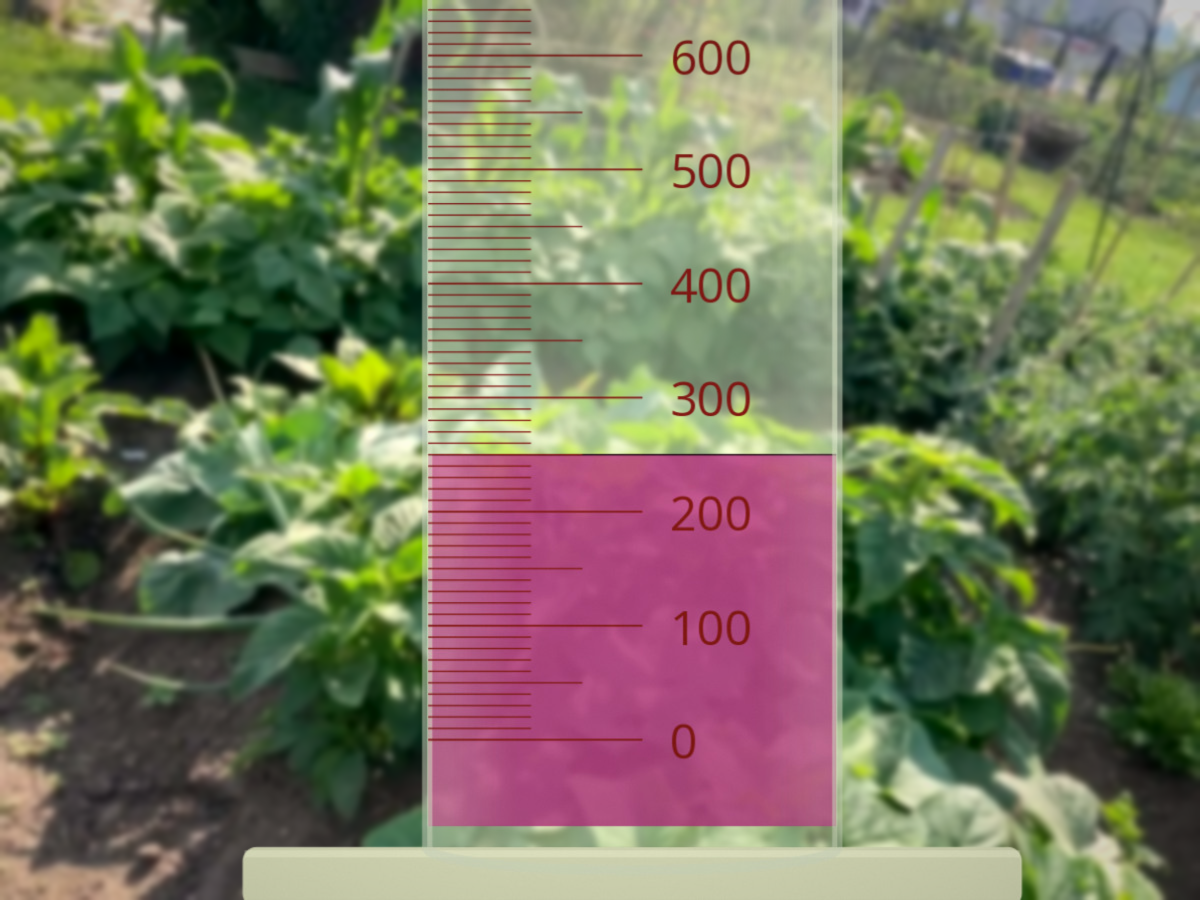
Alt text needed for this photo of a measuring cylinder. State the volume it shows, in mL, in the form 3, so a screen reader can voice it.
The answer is 250
